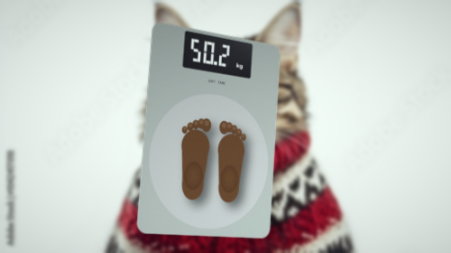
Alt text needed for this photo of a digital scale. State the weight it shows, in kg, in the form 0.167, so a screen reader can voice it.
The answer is 50.2
